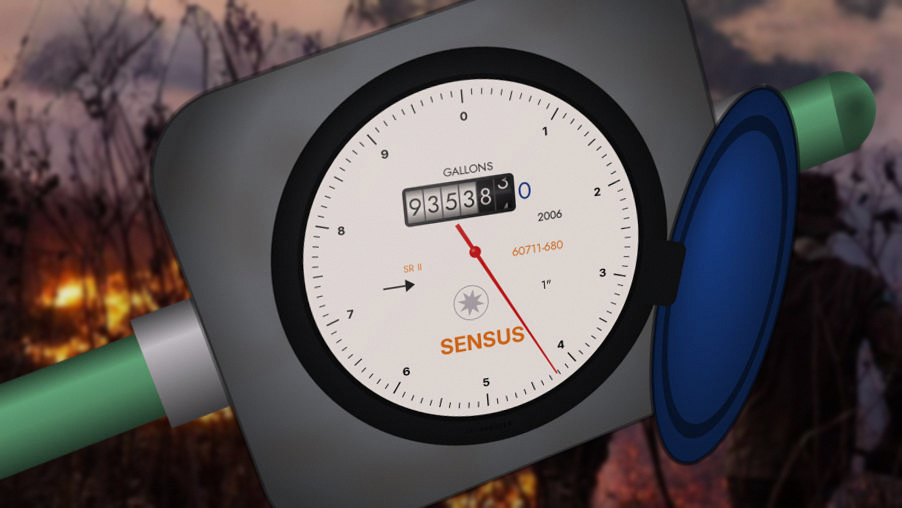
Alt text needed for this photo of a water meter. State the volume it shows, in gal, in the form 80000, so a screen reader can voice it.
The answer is 9353834.2
